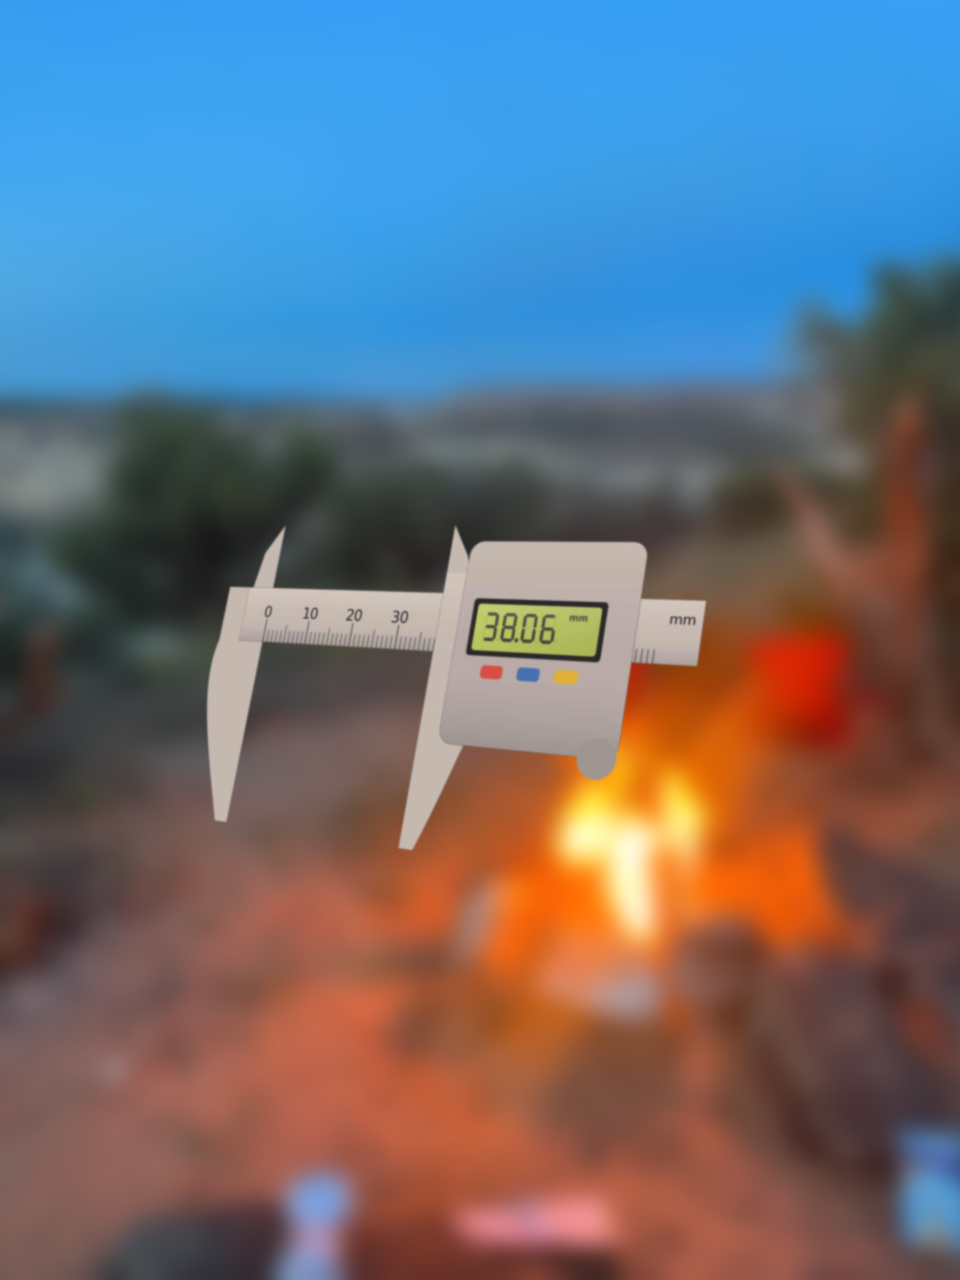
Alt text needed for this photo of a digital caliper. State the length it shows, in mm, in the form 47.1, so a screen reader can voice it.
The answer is 38.06
